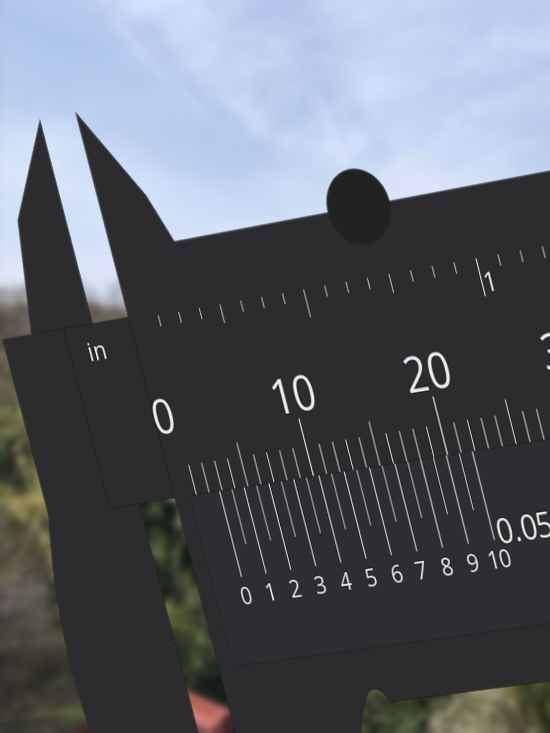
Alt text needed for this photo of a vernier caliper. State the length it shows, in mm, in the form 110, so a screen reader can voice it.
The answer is 2.8
